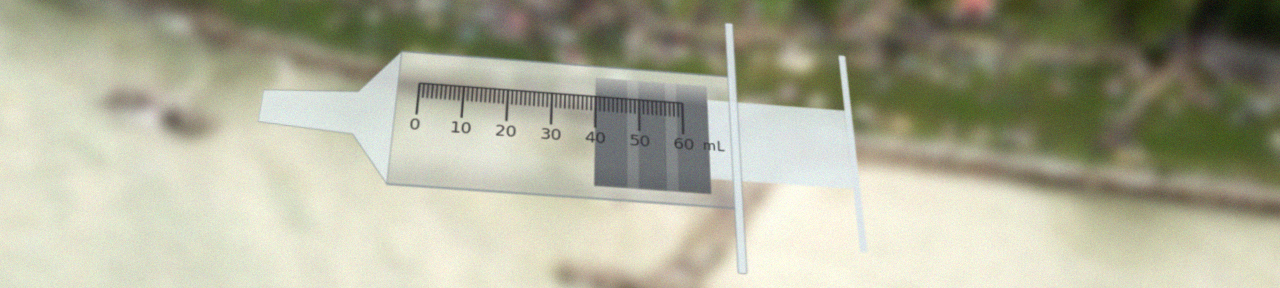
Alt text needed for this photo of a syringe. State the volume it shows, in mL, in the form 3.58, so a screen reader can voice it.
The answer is 40
